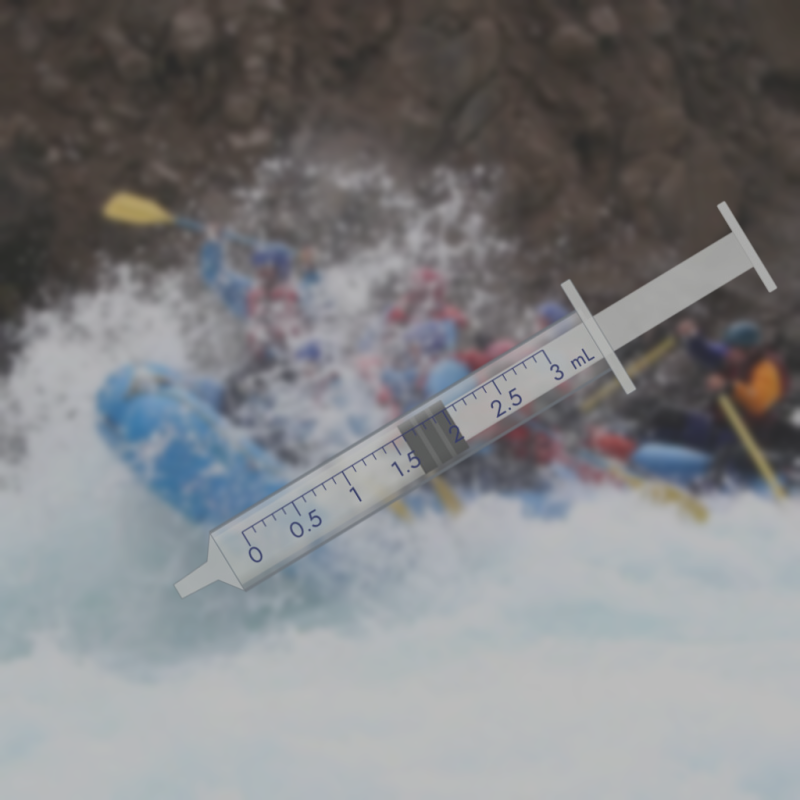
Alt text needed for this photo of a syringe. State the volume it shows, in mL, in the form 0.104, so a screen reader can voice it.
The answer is 1.6
